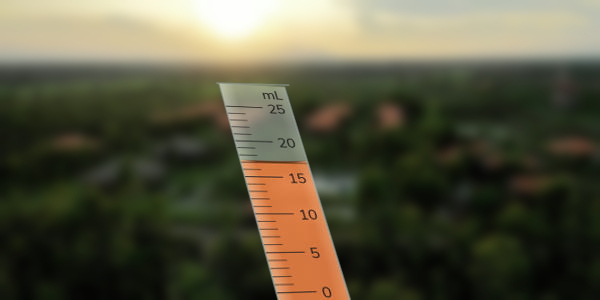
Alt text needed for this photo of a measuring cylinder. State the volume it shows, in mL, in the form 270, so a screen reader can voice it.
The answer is 17
